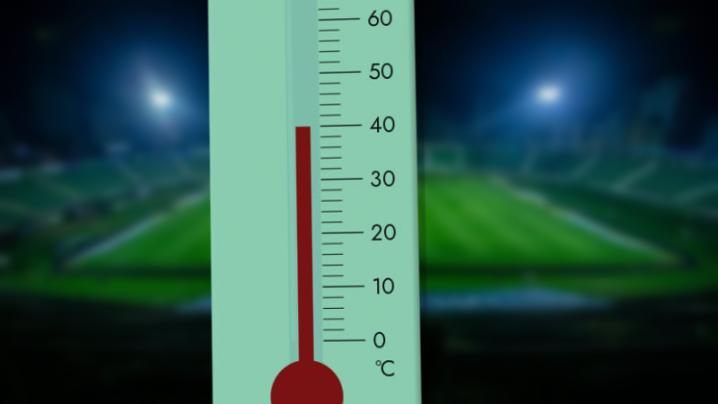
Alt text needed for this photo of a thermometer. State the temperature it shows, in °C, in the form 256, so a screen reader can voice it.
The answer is 40
